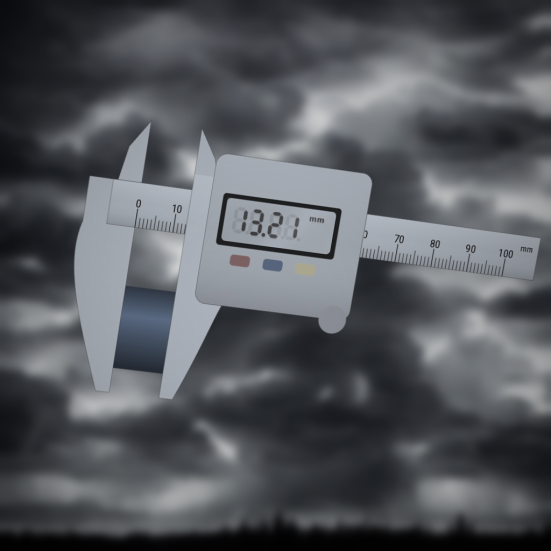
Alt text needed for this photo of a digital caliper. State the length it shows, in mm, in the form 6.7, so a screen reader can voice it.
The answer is 13.21
